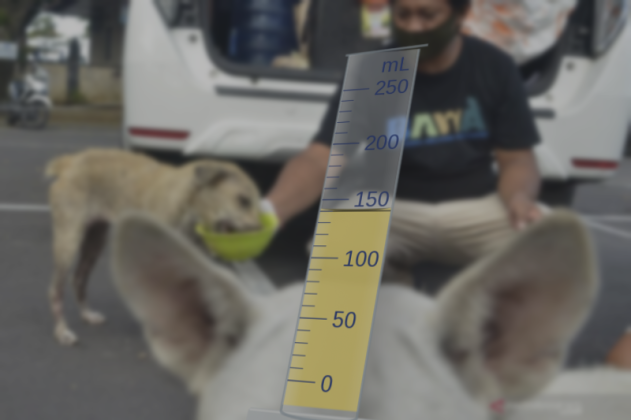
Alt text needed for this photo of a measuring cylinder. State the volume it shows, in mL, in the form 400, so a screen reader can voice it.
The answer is 140
